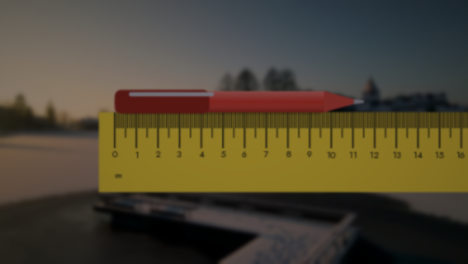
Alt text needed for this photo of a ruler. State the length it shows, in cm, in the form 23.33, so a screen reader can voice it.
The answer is 11.5
